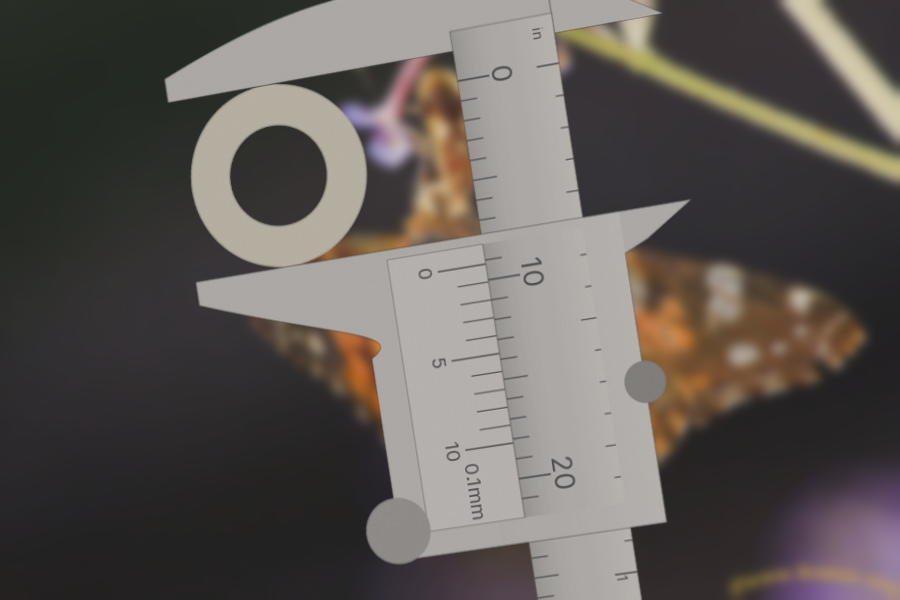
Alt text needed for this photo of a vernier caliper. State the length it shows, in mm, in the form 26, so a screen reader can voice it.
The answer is 9.2
